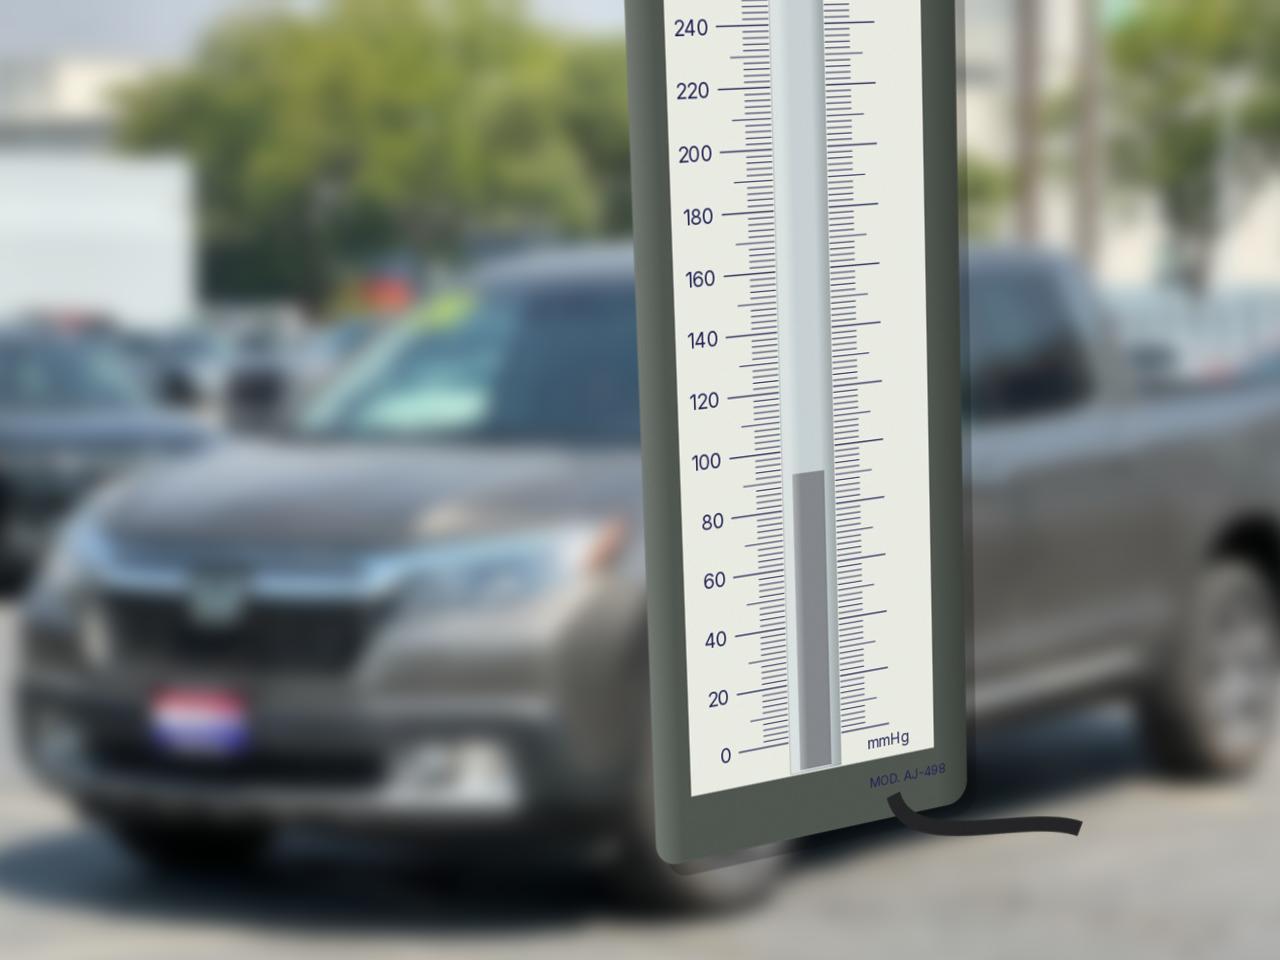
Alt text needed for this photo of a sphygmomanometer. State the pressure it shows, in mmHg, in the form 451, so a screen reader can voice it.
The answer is 92
